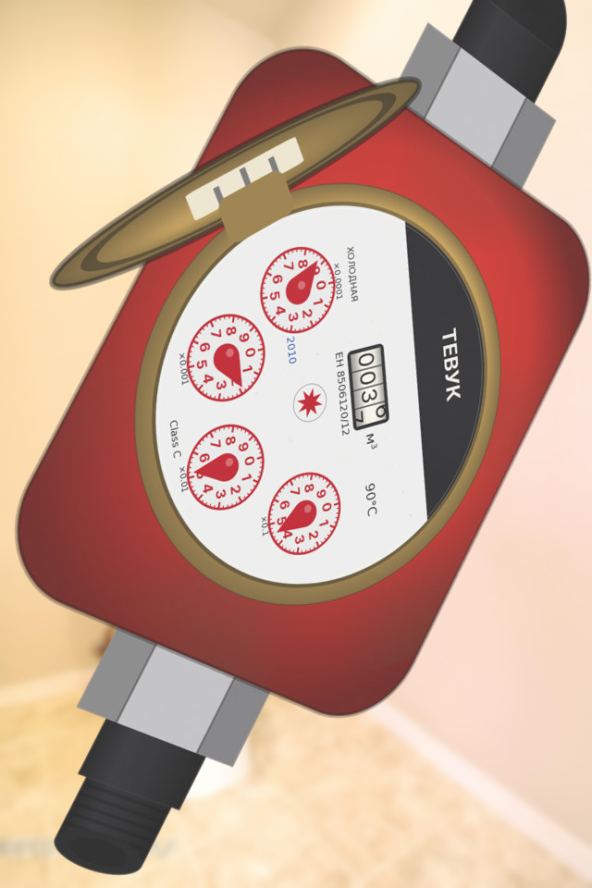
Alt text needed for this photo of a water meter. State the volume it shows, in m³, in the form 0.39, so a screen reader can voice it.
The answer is 36.4518
